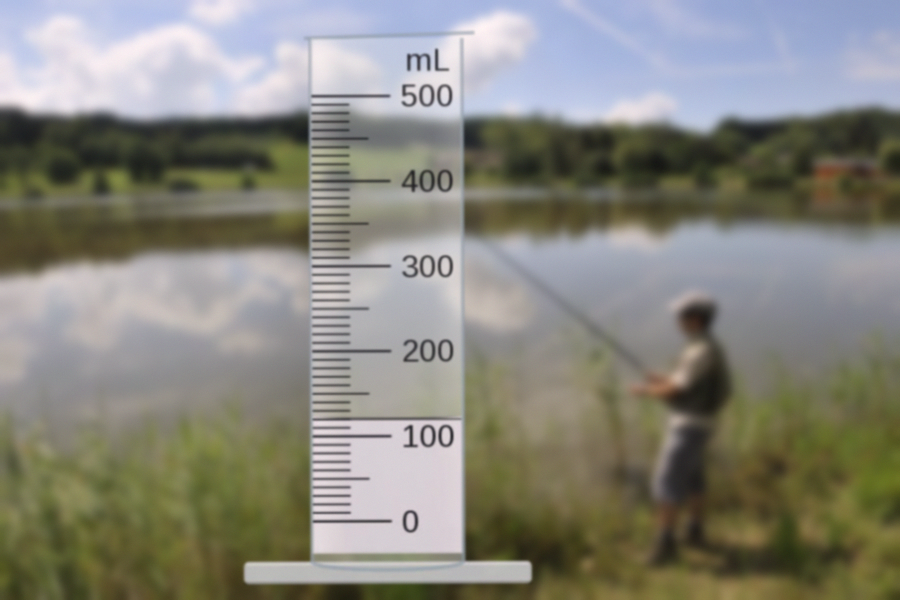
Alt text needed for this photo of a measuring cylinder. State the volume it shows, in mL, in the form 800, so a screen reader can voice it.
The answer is 120
